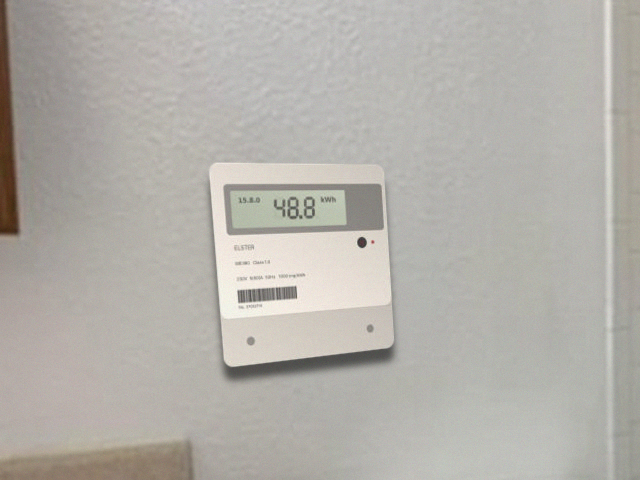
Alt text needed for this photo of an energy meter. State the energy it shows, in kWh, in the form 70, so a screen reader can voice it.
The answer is 48.8
